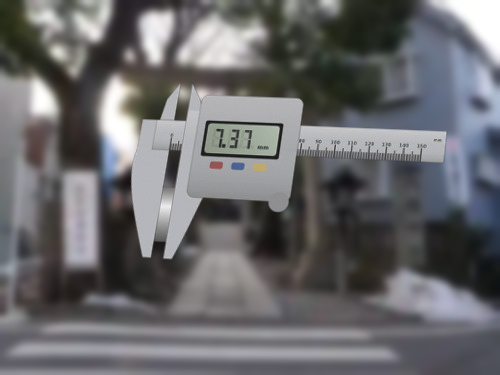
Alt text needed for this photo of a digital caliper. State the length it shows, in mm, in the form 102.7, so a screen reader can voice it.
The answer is 7.37
